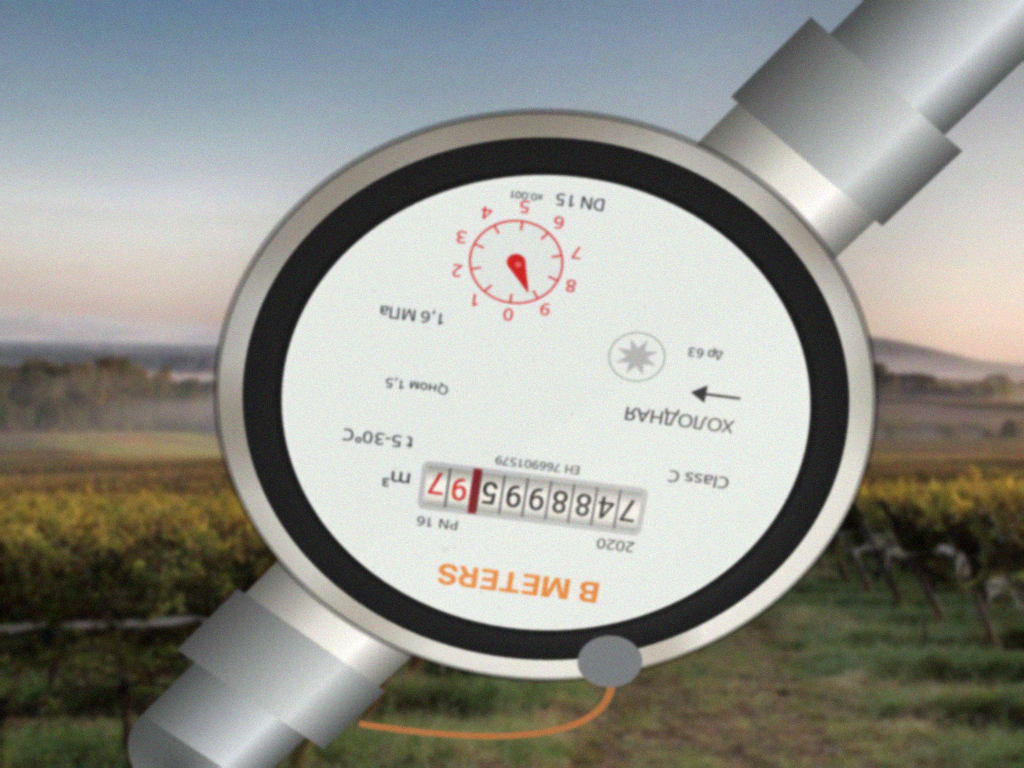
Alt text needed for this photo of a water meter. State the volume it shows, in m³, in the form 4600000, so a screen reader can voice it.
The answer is 7488995.969
